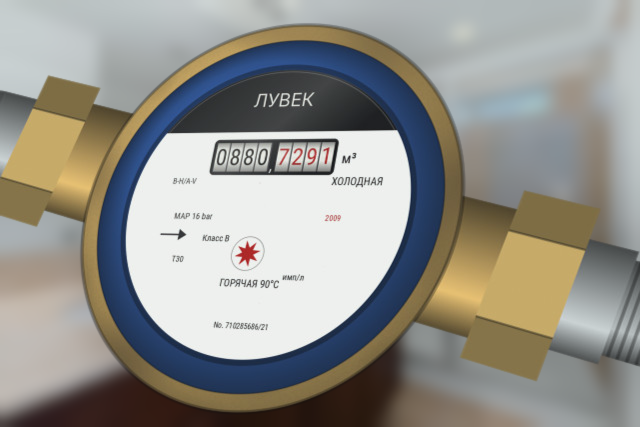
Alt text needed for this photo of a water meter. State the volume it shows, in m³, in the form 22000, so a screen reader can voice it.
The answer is 880.7291
